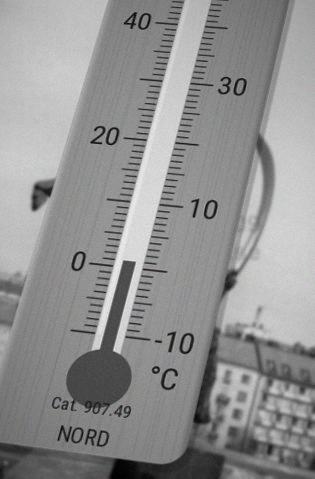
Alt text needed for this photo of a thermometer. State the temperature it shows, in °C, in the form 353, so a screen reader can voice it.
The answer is 1
